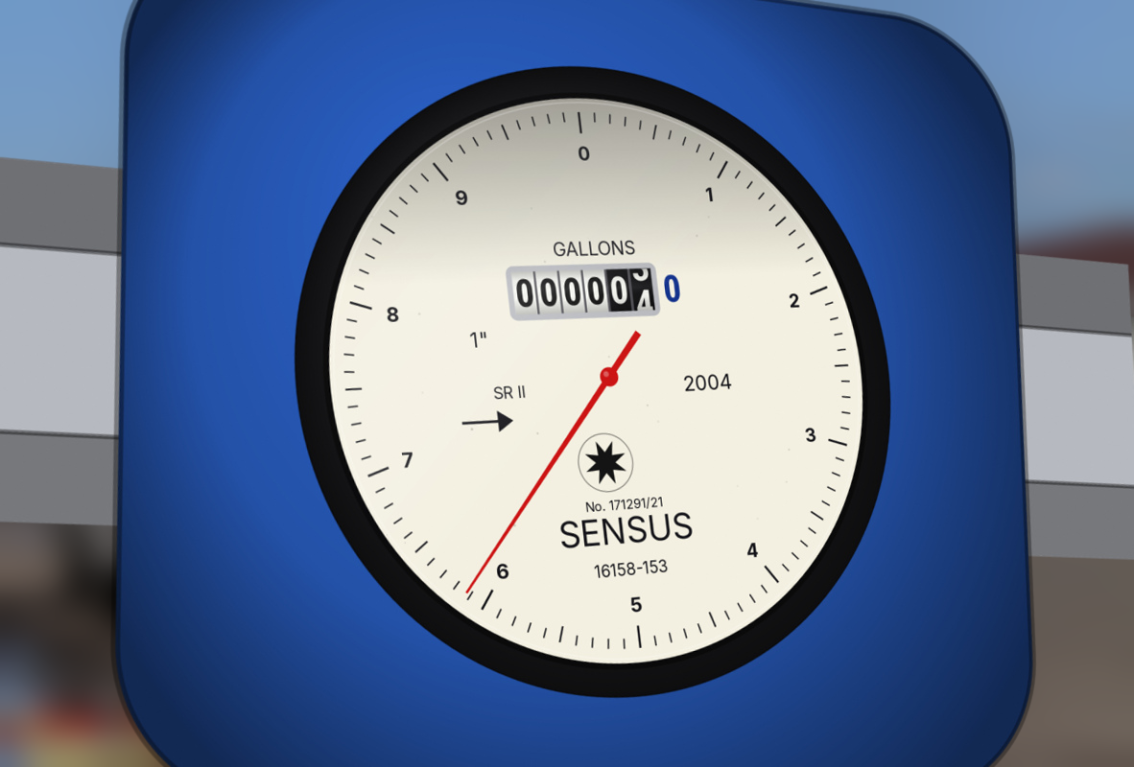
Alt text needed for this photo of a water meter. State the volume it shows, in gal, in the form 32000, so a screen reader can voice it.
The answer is 36.1
